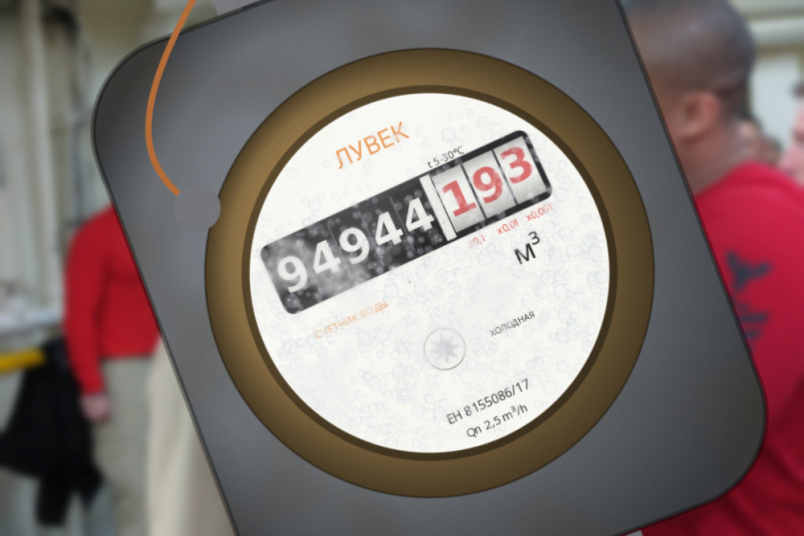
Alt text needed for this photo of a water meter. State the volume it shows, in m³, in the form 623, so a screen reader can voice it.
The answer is 94944.193
